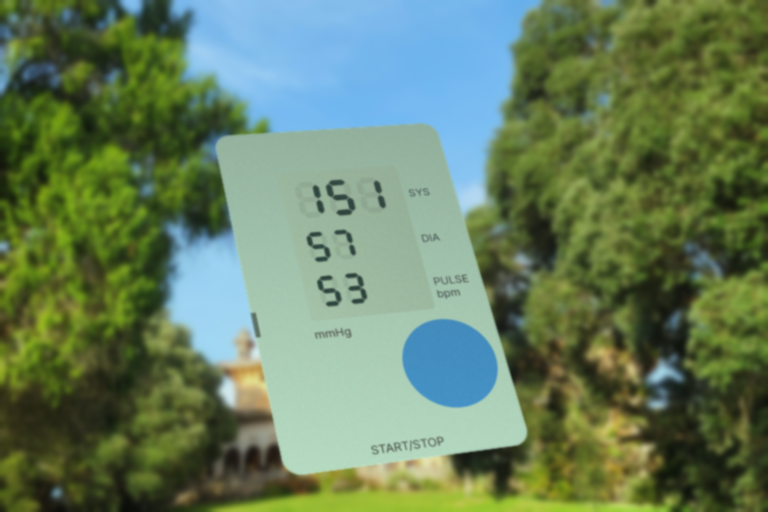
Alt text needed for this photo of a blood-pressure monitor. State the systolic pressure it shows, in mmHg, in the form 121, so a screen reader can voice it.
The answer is 151
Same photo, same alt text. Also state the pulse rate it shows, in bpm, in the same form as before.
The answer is 53
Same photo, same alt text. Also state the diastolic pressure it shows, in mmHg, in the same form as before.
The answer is 57
